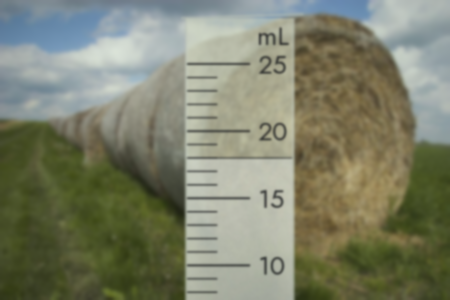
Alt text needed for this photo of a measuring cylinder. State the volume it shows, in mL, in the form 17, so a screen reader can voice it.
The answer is 18
